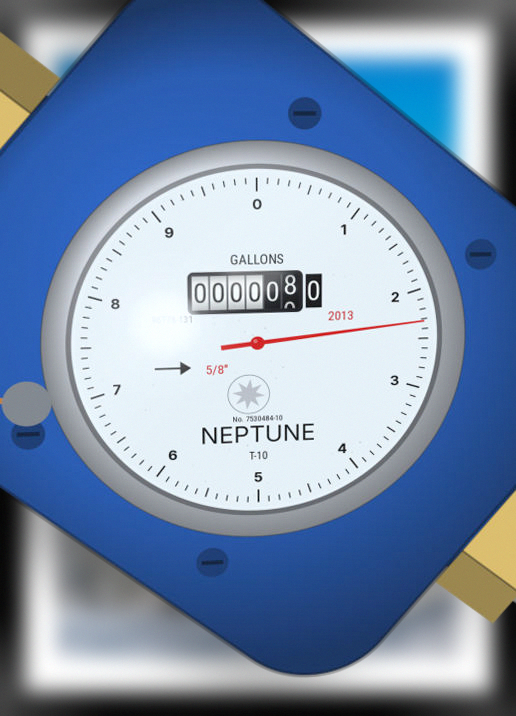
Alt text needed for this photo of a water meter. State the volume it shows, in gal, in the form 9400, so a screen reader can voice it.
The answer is 82.3
